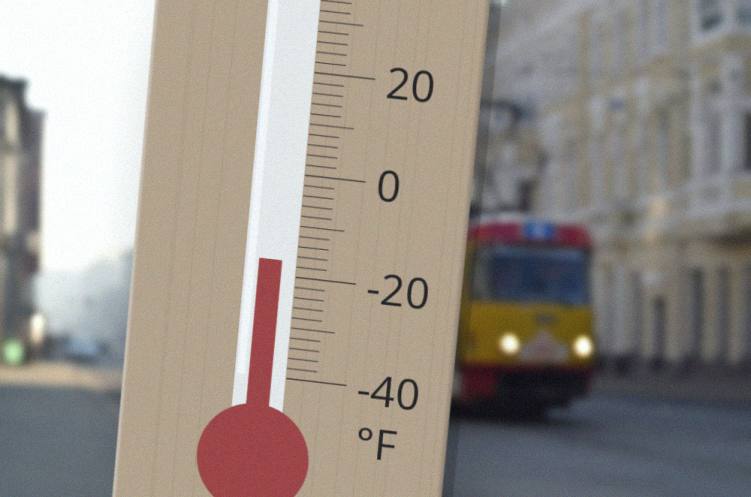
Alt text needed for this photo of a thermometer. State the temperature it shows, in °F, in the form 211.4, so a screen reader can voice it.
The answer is -17
